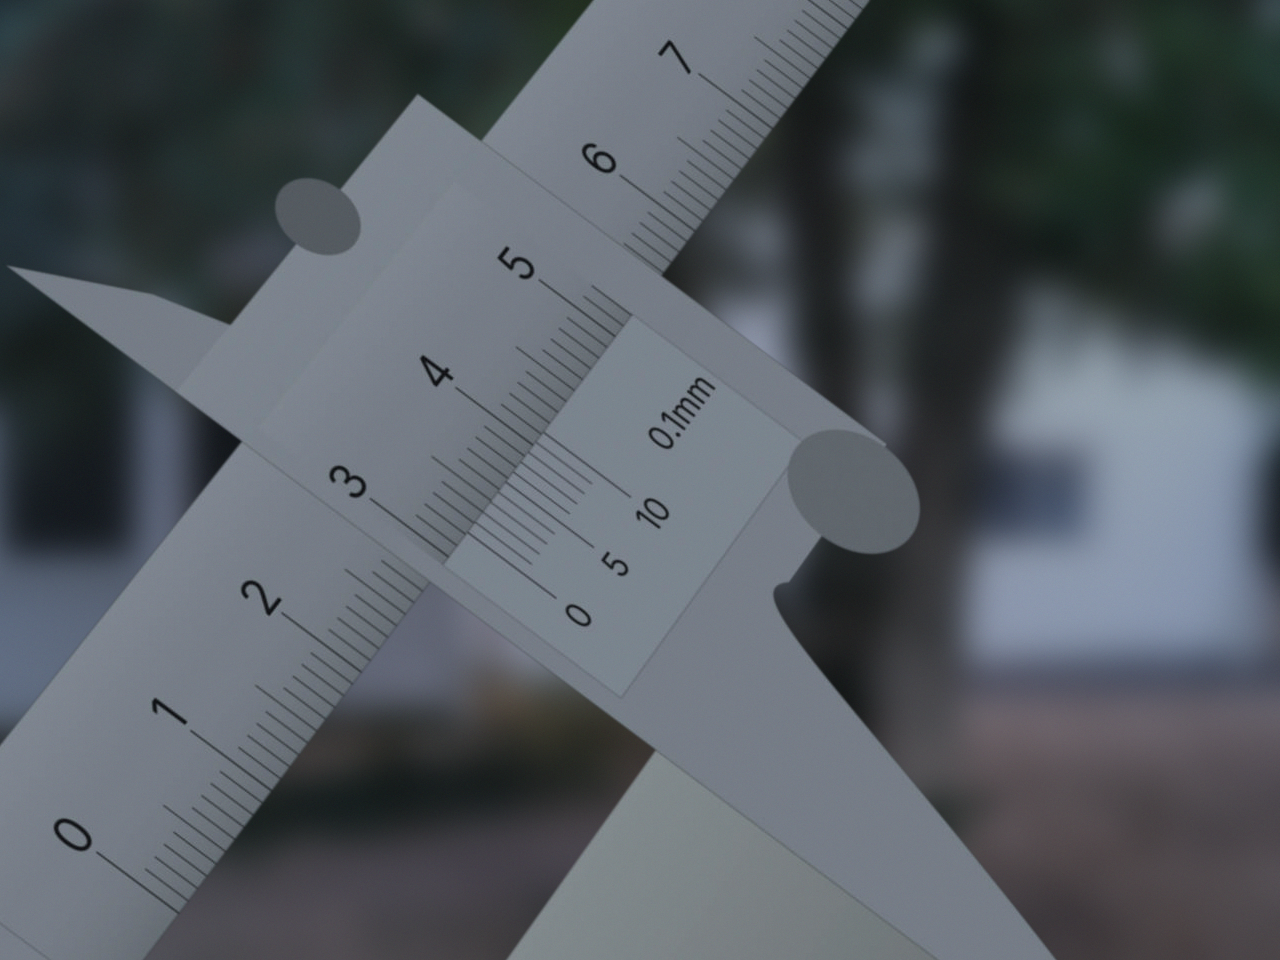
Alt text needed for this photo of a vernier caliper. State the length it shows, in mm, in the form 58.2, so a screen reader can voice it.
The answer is 32.2
